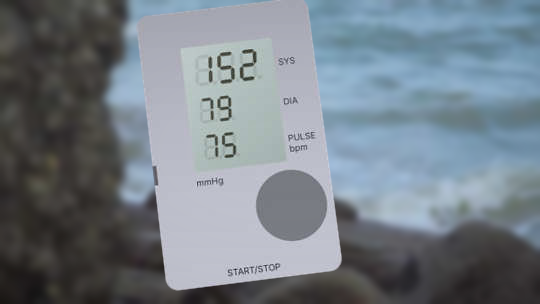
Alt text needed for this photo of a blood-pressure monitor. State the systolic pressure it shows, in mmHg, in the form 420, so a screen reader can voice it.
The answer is 152
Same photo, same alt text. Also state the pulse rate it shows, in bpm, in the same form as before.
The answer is 75
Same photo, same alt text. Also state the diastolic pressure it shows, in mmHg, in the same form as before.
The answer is 79
